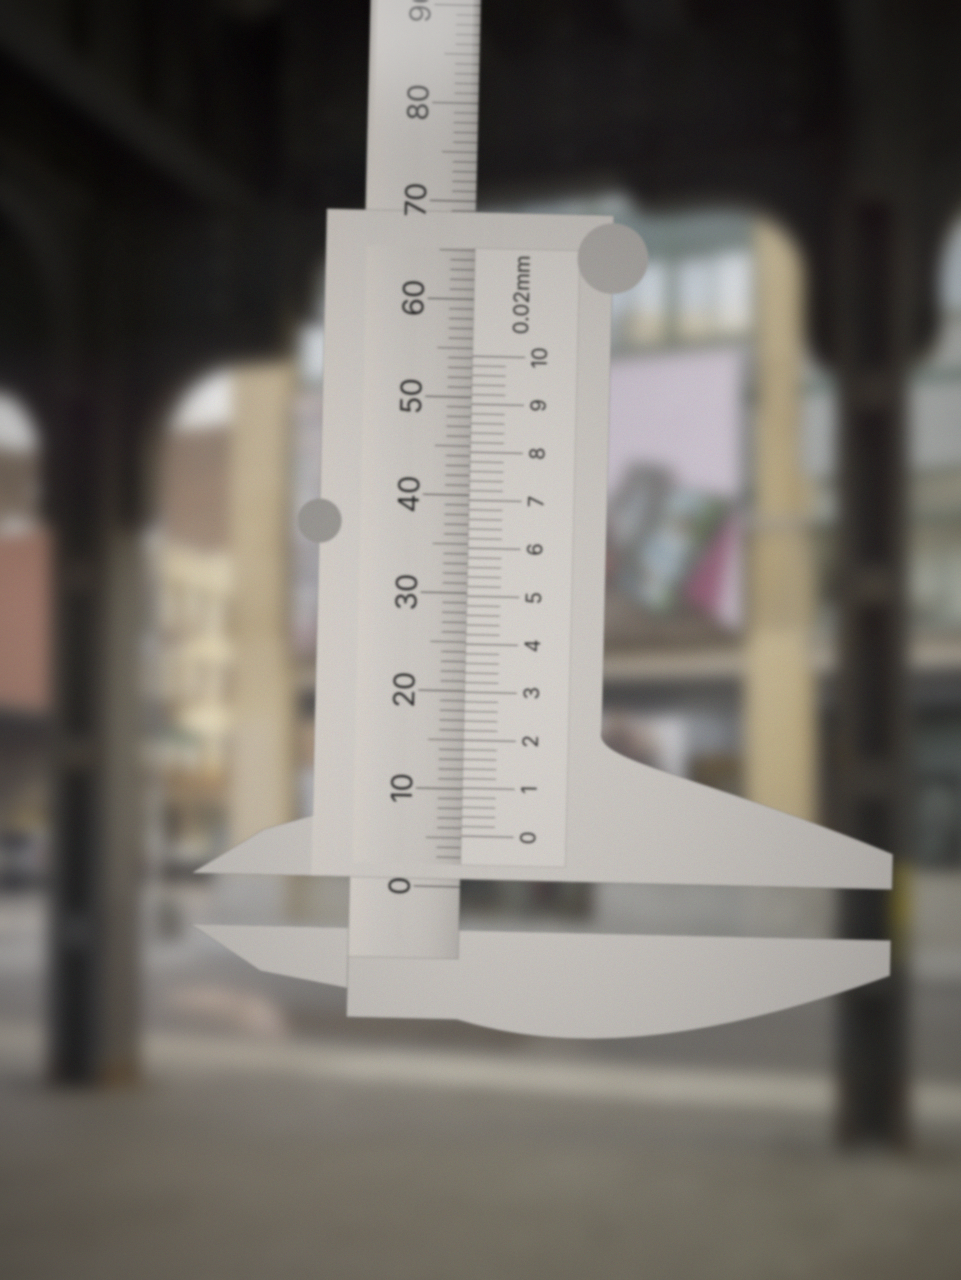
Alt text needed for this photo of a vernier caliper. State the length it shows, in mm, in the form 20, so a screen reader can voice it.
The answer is 5.2
